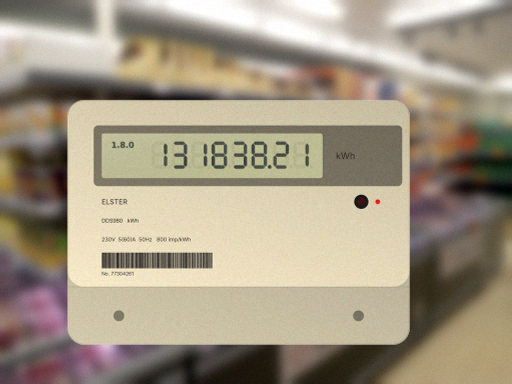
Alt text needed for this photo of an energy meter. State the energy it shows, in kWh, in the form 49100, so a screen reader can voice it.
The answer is 131838.21
